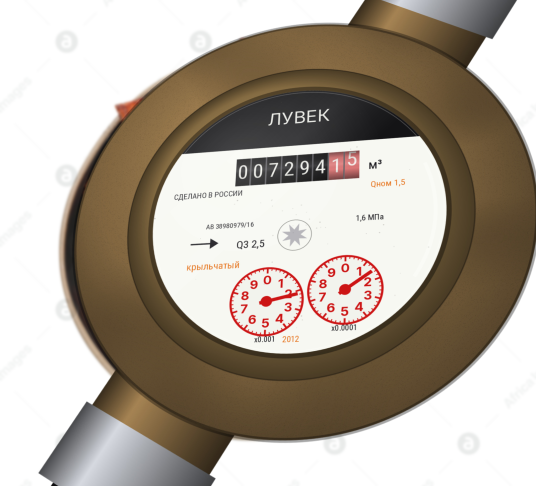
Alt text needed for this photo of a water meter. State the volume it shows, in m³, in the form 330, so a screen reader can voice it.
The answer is 7294.1521
